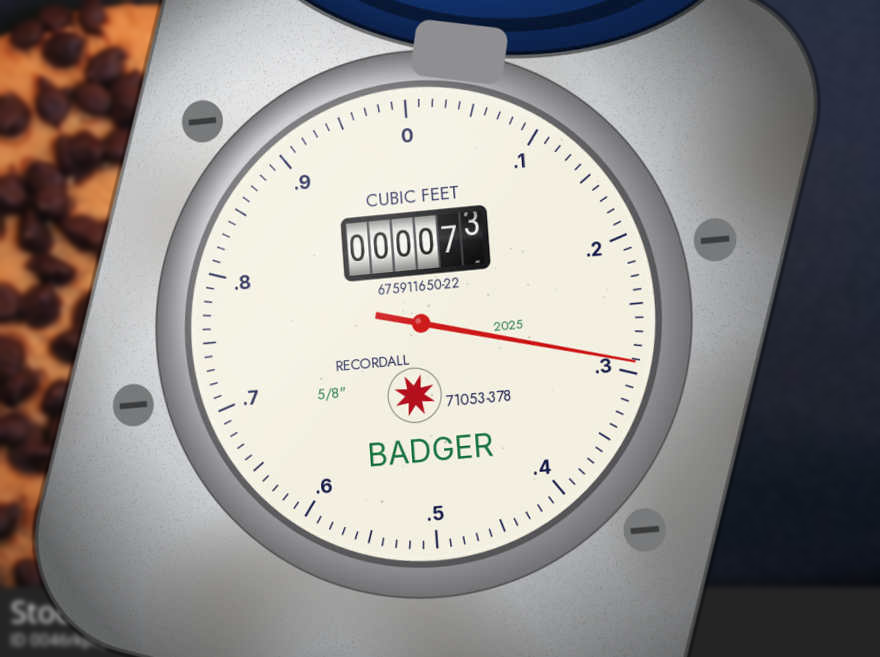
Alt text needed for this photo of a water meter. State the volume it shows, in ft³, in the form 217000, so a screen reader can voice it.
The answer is 73.29
